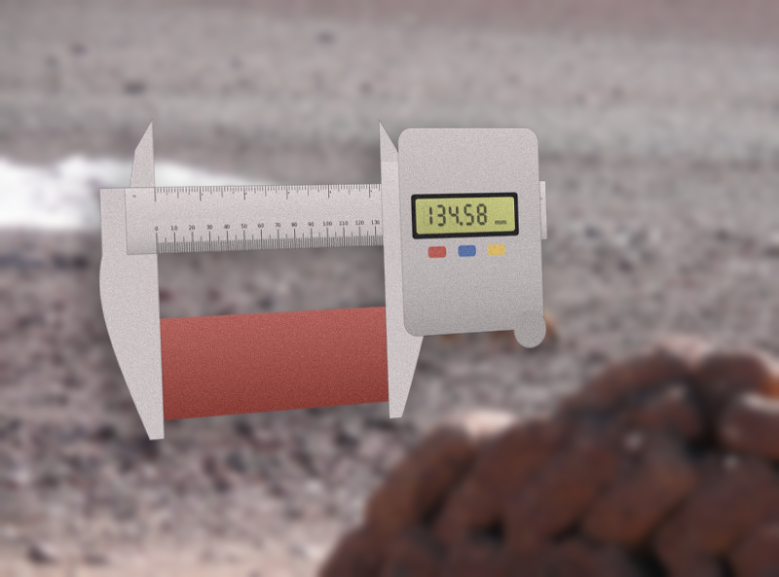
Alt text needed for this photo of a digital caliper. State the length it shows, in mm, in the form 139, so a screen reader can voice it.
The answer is 134.58
